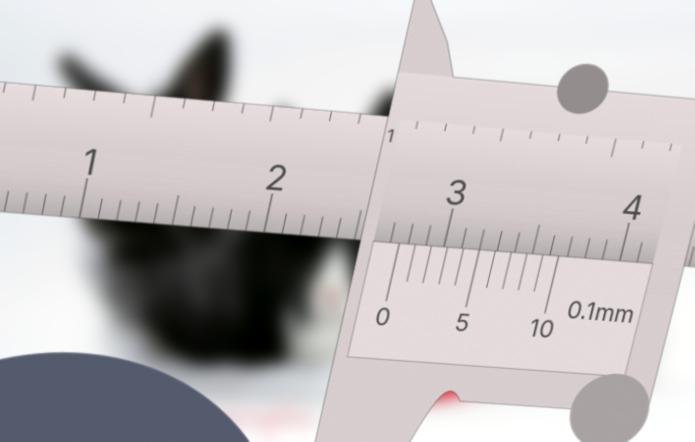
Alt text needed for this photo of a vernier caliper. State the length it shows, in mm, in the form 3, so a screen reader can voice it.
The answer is 27.5
